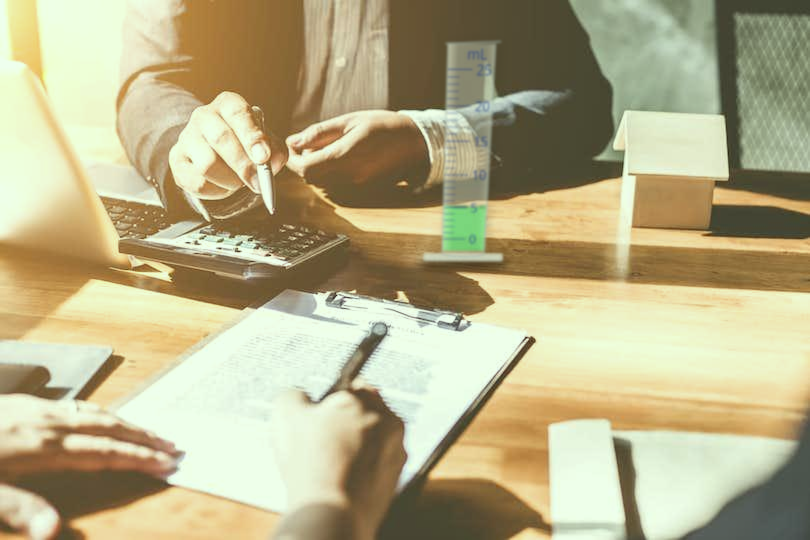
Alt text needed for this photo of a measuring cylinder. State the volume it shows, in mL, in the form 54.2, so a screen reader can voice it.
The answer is 5
